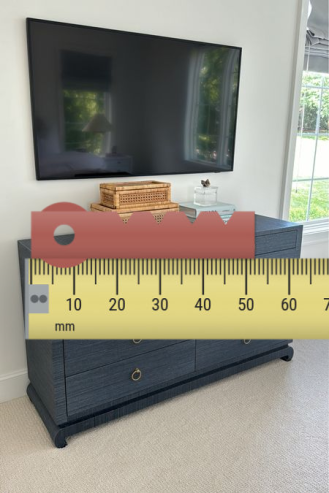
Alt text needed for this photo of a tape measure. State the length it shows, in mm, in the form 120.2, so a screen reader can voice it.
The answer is 52
